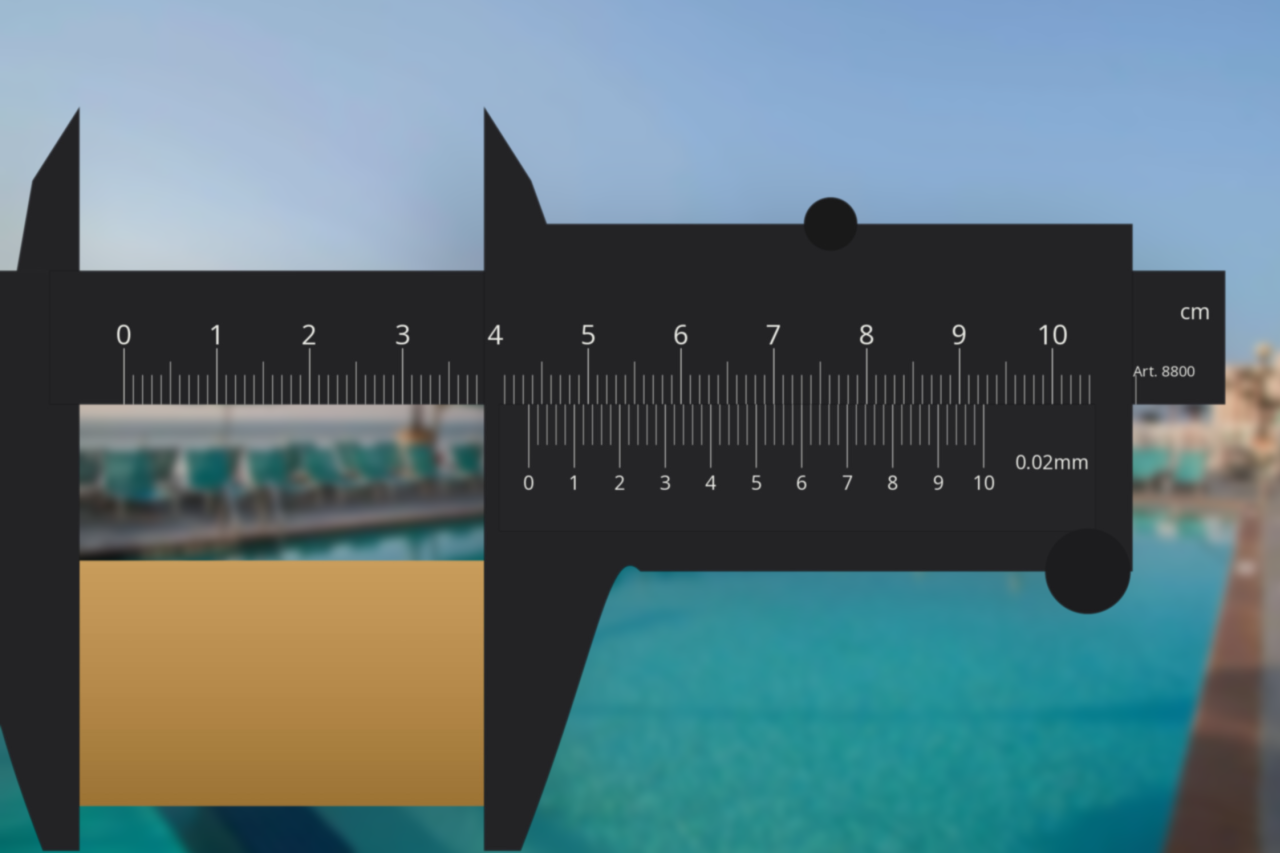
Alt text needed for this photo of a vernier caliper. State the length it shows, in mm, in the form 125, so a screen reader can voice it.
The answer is 43.6
